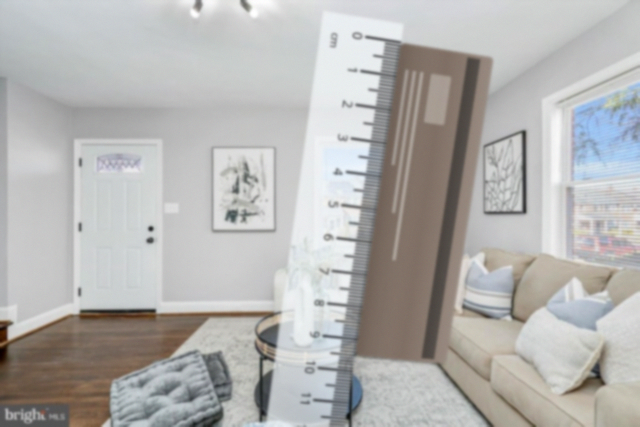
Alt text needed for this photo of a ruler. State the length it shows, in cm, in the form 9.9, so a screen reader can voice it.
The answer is 9.5
